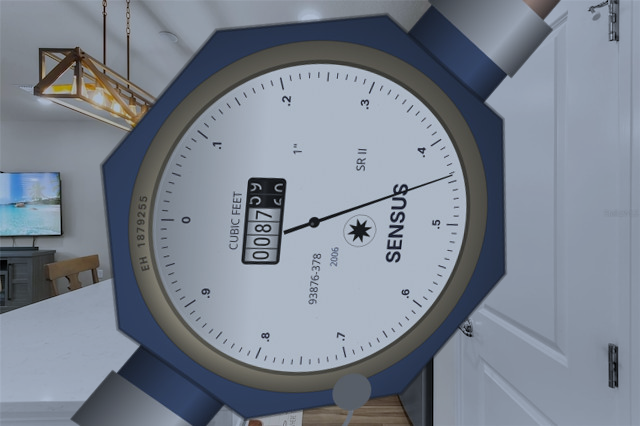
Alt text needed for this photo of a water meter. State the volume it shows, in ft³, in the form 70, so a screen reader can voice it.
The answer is 8759.44
